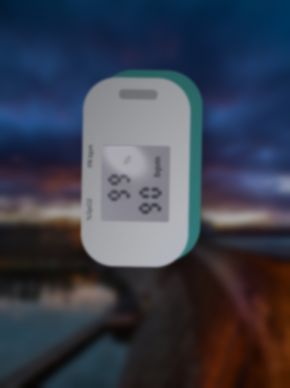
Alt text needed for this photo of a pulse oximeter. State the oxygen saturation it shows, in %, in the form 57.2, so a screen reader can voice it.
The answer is 99
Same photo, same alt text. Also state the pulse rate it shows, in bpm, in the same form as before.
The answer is 90
